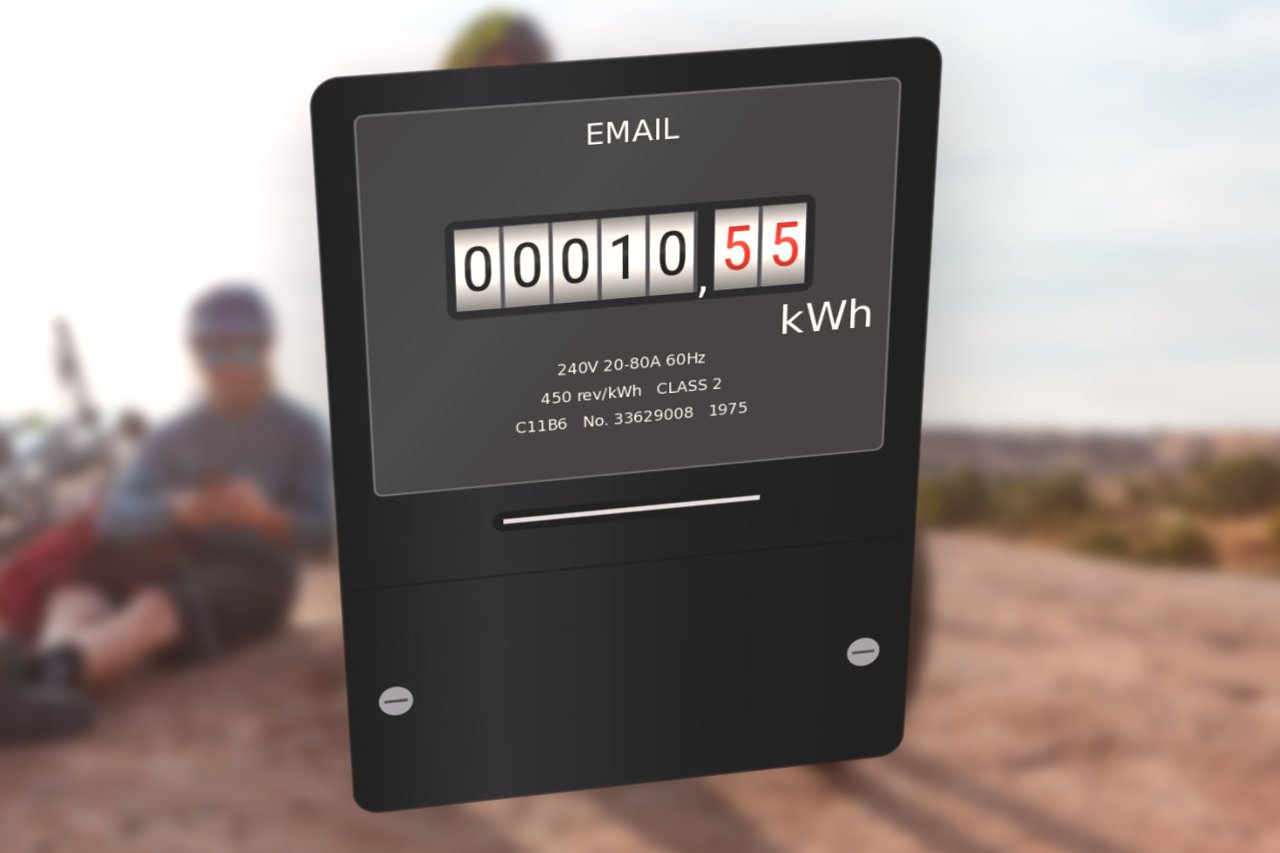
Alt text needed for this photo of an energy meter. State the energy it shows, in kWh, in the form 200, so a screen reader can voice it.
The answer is 10.55
